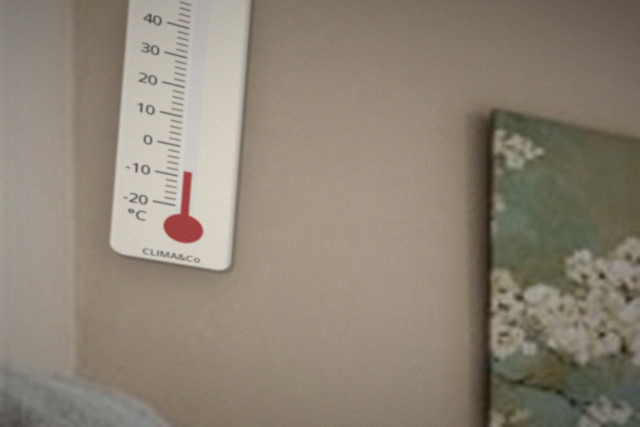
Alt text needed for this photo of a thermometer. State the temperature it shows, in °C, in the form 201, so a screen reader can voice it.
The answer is -8
